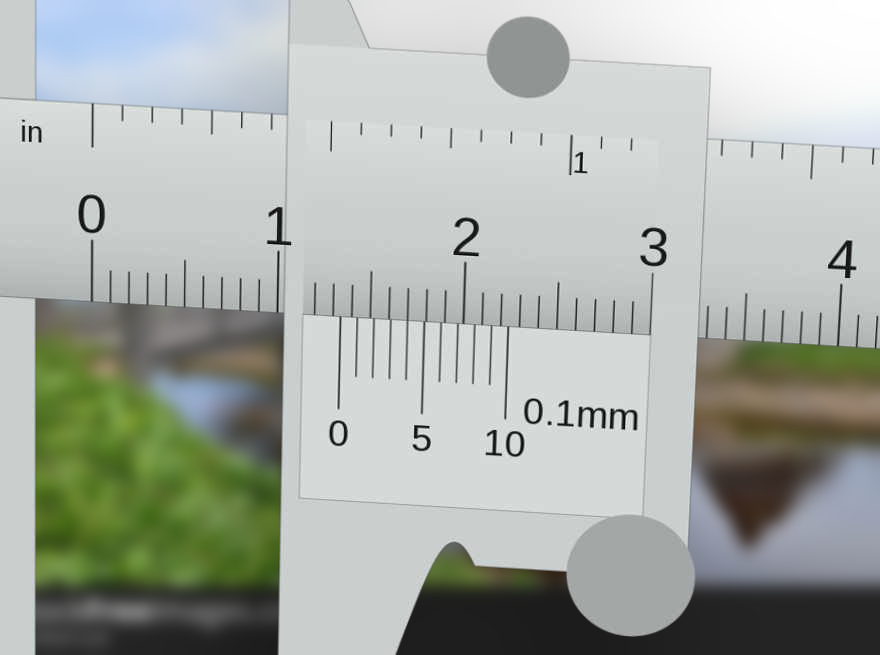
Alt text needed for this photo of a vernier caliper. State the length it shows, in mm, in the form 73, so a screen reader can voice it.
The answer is 13.4
